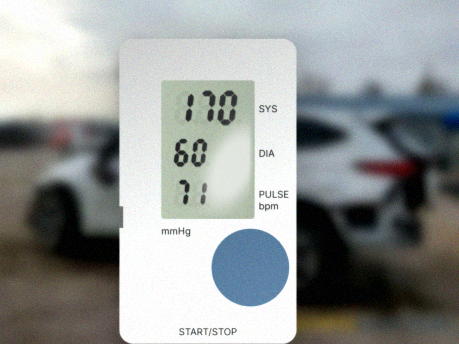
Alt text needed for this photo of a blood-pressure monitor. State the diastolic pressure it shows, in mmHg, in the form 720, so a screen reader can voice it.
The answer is 60
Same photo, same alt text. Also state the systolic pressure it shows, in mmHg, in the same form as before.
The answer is 170
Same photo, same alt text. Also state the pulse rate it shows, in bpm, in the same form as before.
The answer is 71
